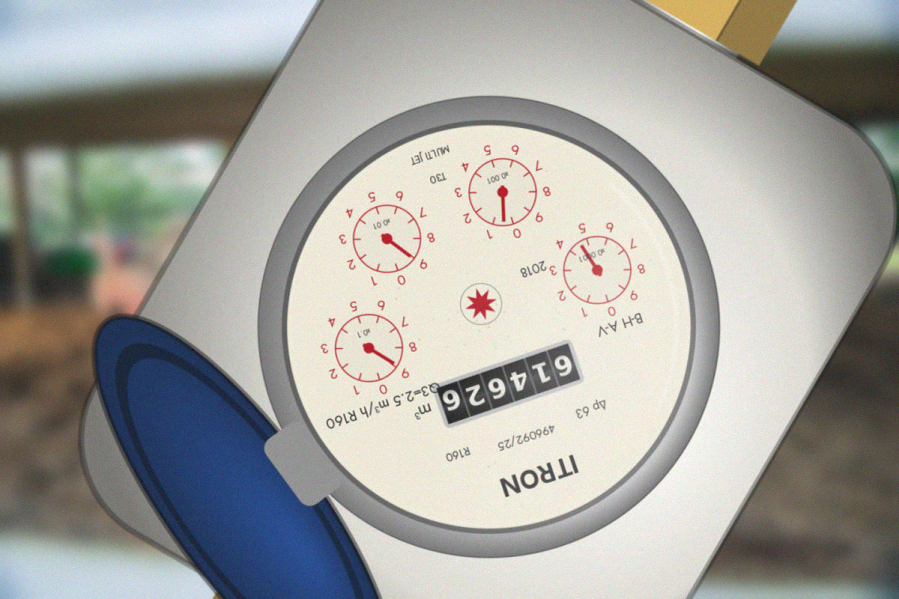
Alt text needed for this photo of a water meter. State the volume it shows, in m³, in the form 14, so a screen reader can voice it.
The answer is 614625.8904
